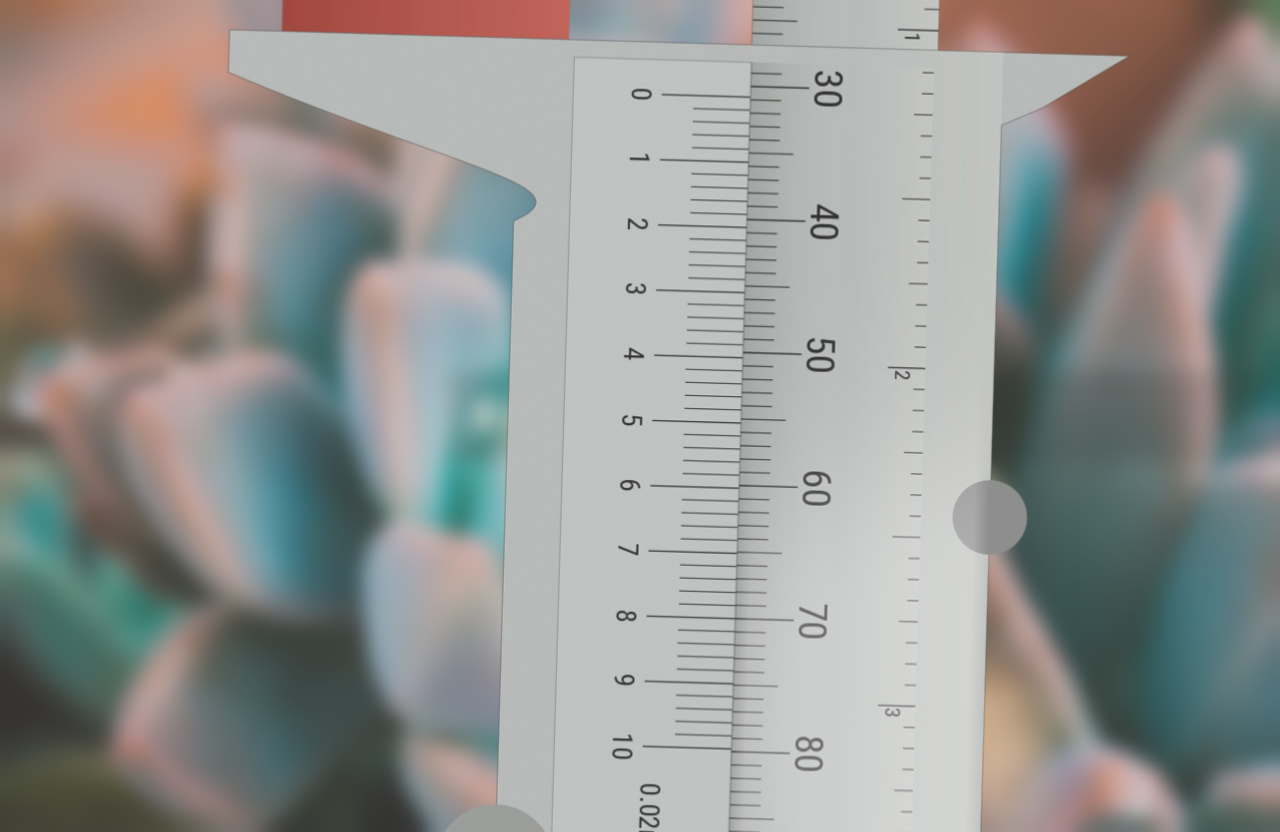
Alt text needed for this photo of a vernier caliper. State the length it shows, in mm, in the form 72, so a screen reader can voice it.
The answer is 30.8
